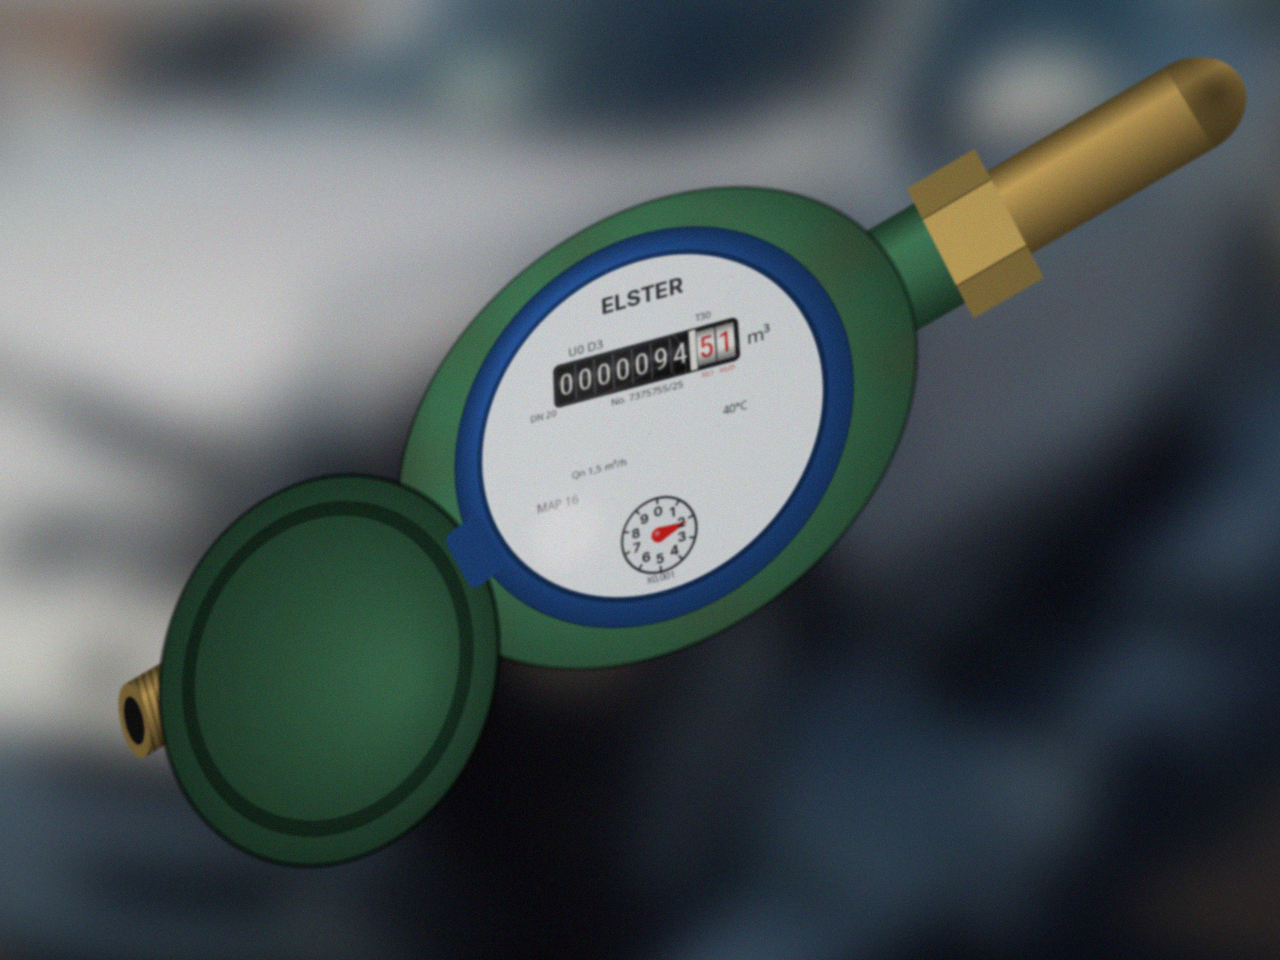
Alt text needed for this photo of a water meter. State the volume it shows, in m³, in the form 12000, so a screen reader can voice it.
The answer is 94.512
